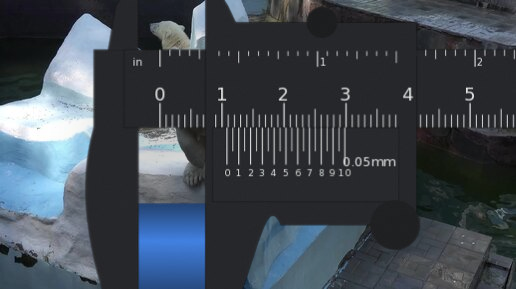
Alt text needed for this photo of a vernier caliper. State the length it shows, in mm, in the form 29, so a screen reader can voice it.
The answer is 10.8
